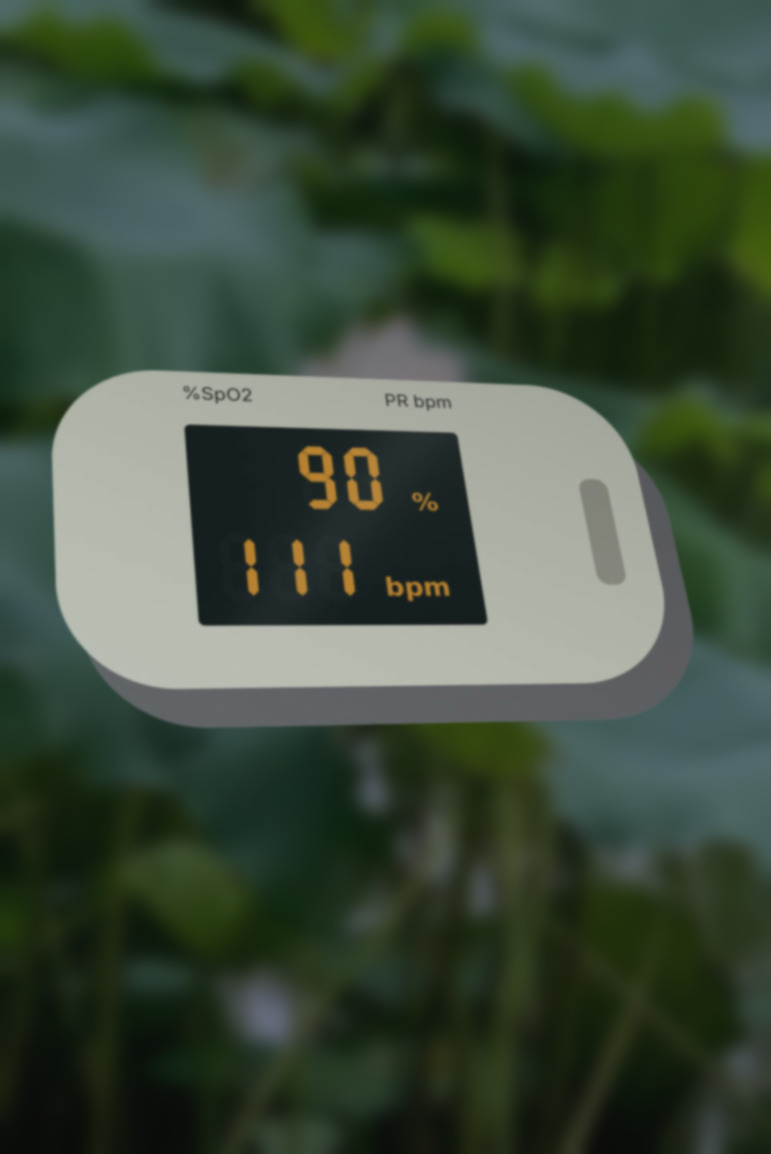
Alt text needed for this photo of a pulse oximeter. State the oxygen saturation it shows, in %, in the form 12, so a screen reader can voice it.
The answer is 90
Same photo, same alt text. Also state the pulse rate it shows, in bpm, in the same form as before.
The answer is 111
